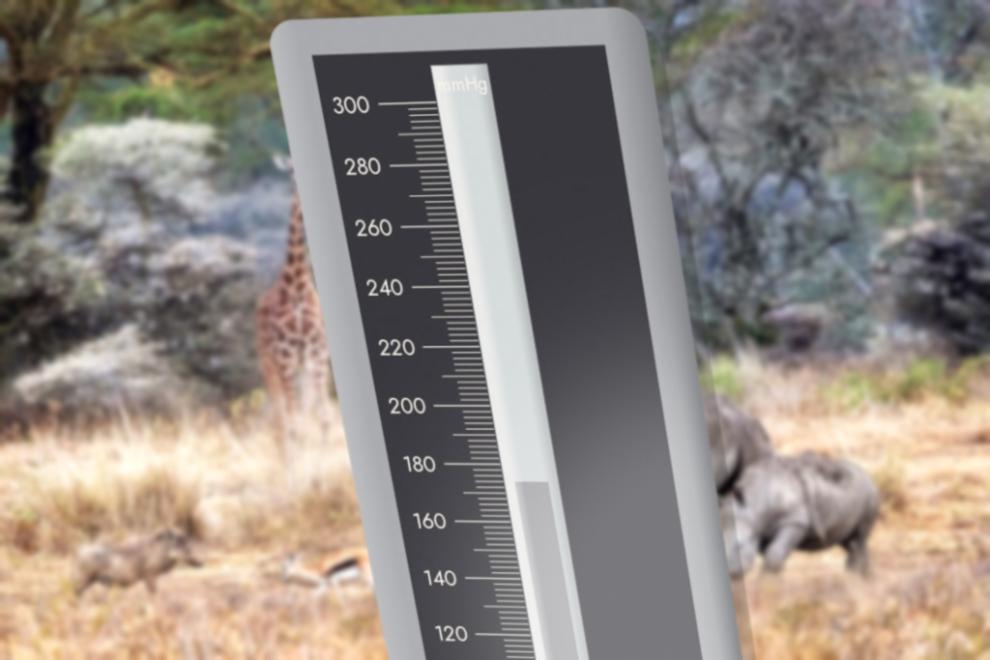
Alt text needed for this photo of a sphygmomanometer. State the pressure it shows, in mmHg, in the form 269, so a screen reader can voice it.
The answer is 174
